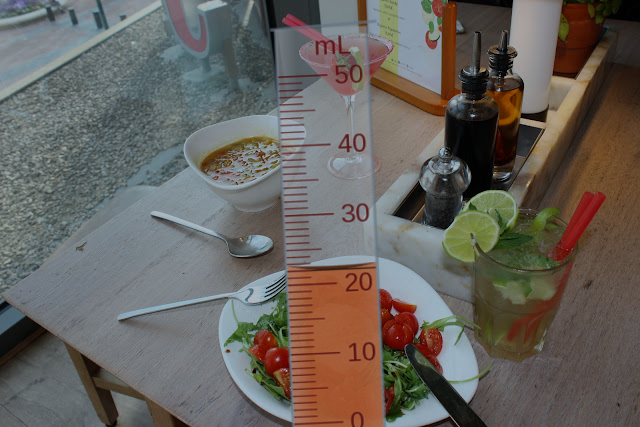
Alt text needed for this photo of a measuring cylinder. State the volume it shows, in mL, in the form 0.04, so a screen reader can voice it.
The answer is 22
